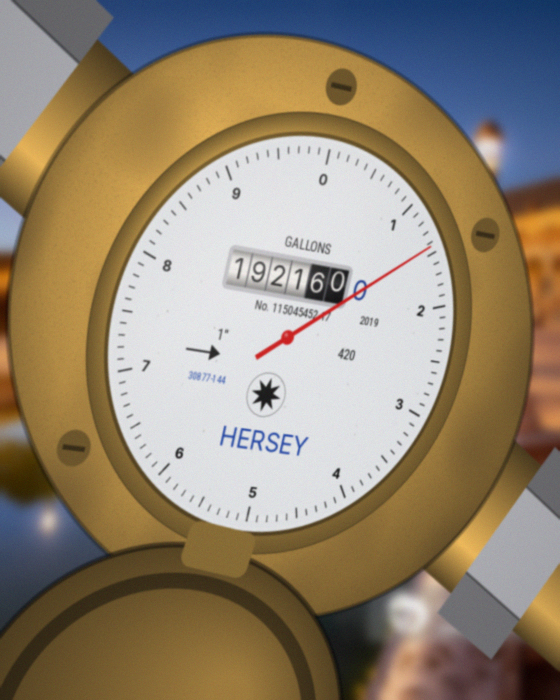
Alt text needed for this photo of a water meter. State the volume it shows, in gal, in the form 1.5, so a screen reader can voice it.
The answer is 1921601.4
